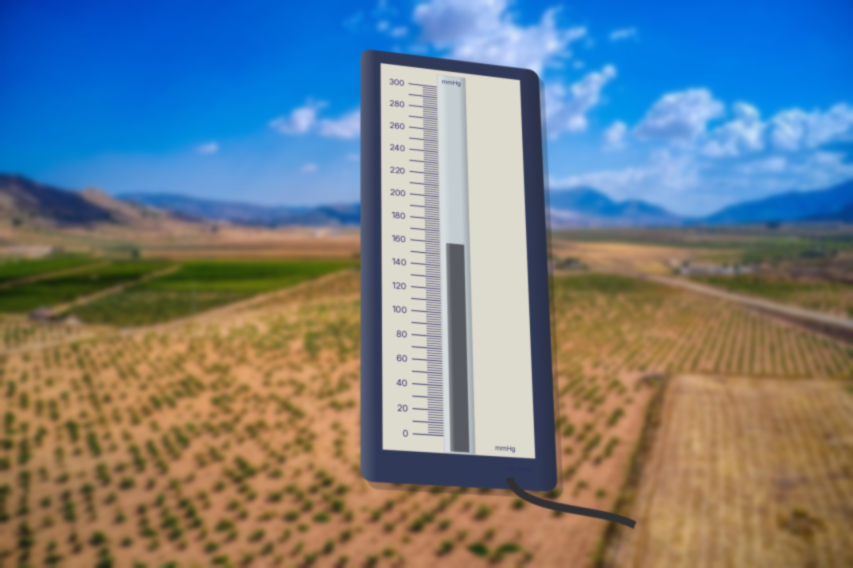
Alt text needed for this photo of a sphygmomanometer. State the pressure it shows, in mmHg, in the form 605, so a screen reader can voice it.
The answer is 160
